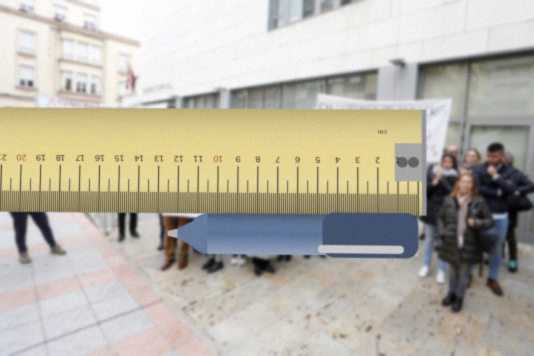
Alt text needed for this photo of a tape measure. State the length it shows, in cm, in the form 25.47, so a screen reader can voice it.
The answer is 12.5
